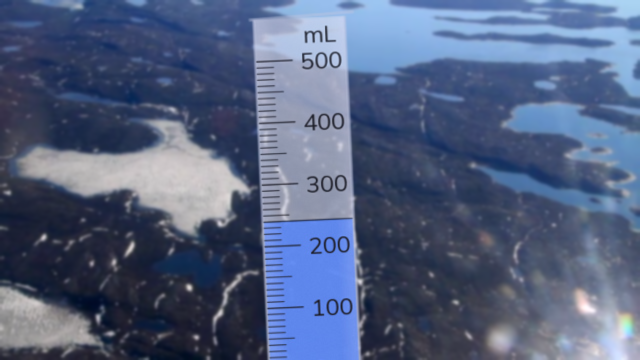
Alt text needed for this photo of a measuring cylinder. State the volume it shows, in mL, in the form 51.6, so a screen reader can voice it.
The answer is 240
